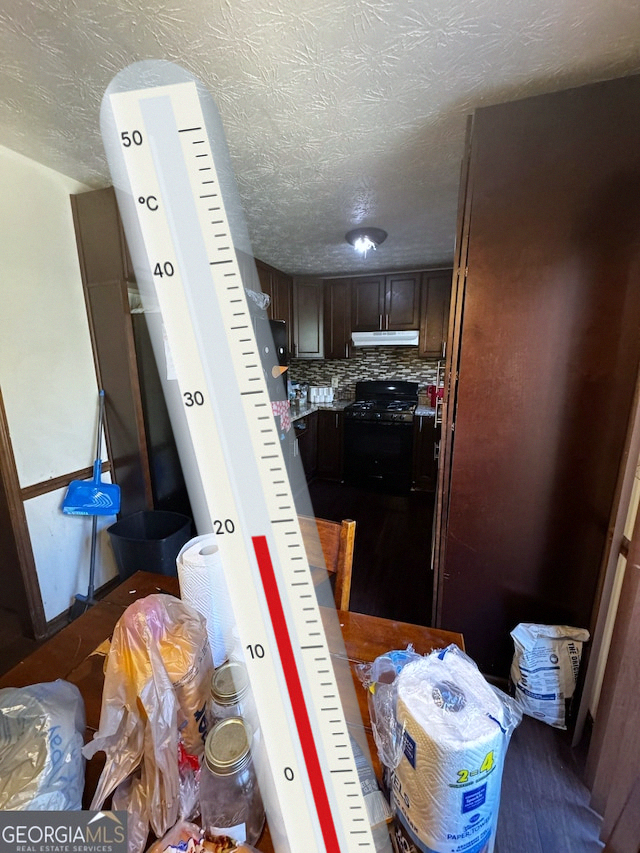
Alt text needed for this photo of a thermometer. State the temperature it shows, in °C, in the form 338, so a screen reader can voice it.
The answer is 19
